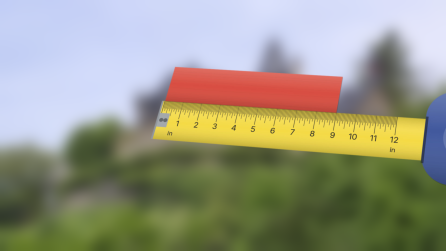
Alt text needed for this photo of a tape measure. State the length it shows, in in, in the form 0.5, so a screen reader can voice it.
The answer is 9
